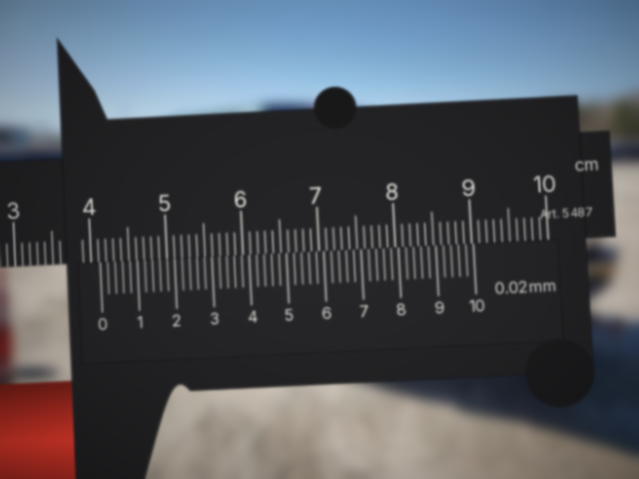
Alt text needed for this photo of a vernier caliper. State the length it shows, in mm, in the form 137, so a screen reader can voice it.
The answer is 41.2
